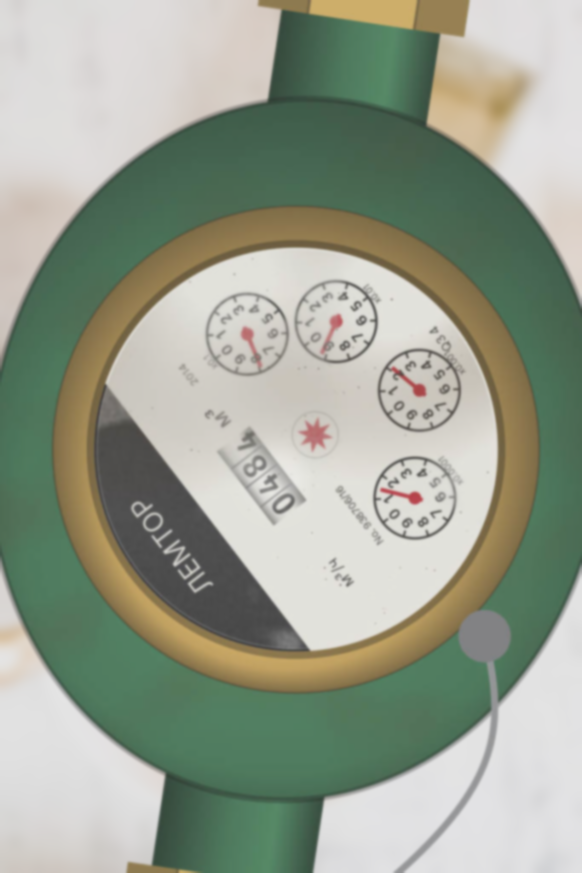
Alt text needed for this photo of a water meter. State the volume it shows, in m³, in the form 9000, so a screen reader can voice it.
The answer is 483.7921
